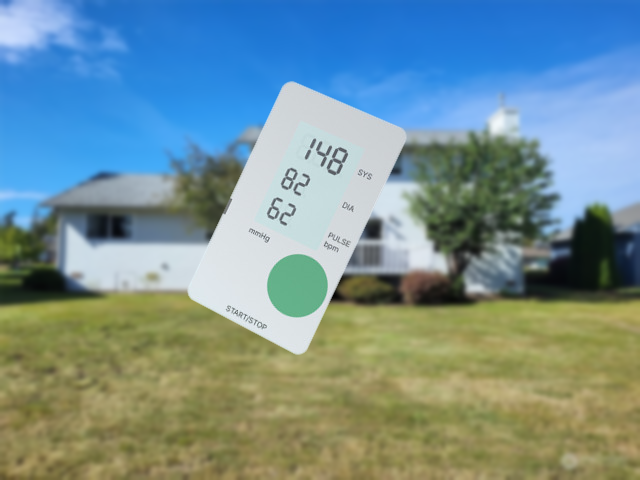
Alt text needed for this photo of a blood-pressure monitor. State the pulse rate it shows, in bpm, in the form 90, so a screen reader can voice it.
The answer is 62
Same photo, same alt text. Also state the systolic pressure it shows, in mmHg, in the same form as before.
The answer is 148
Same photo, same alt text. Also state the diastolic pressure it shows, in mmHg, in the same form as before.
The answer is 82
